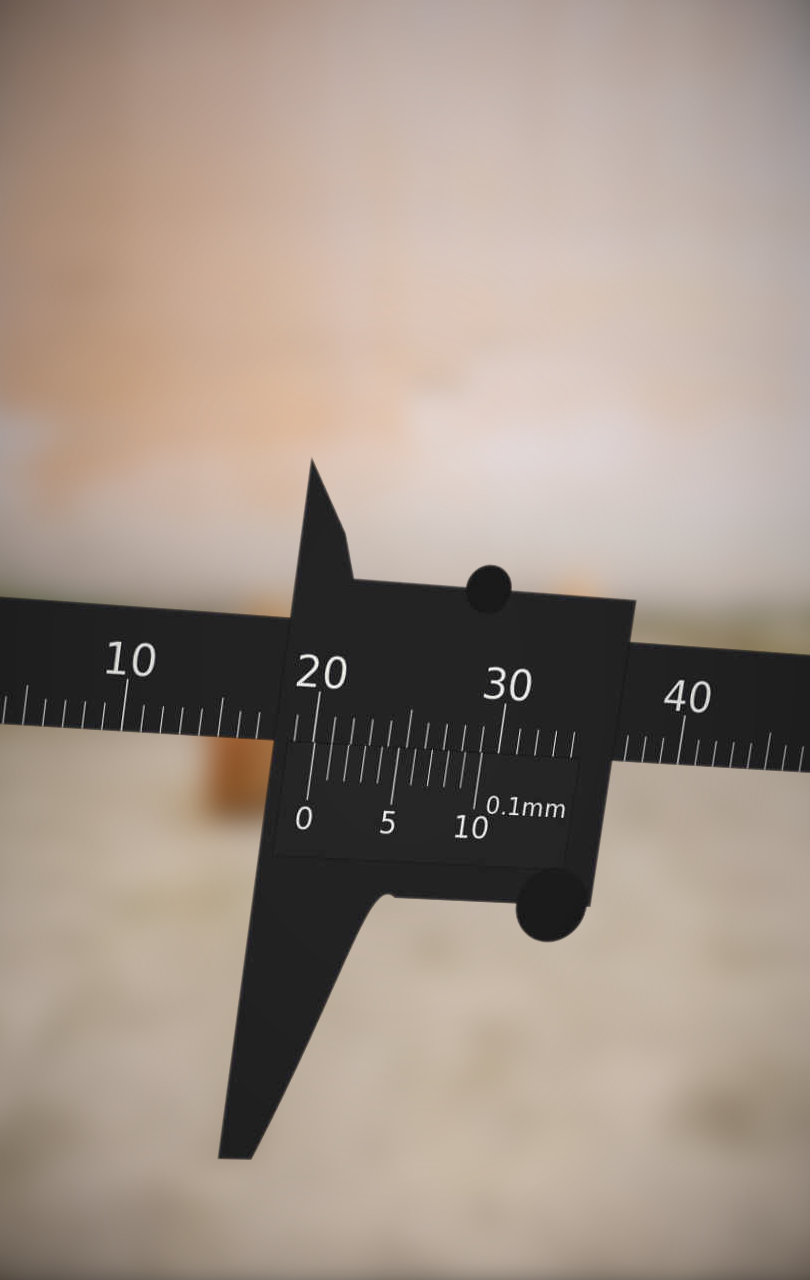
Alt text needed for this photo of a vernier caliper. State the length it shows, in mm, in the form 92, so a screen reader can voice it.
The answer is 20.1
